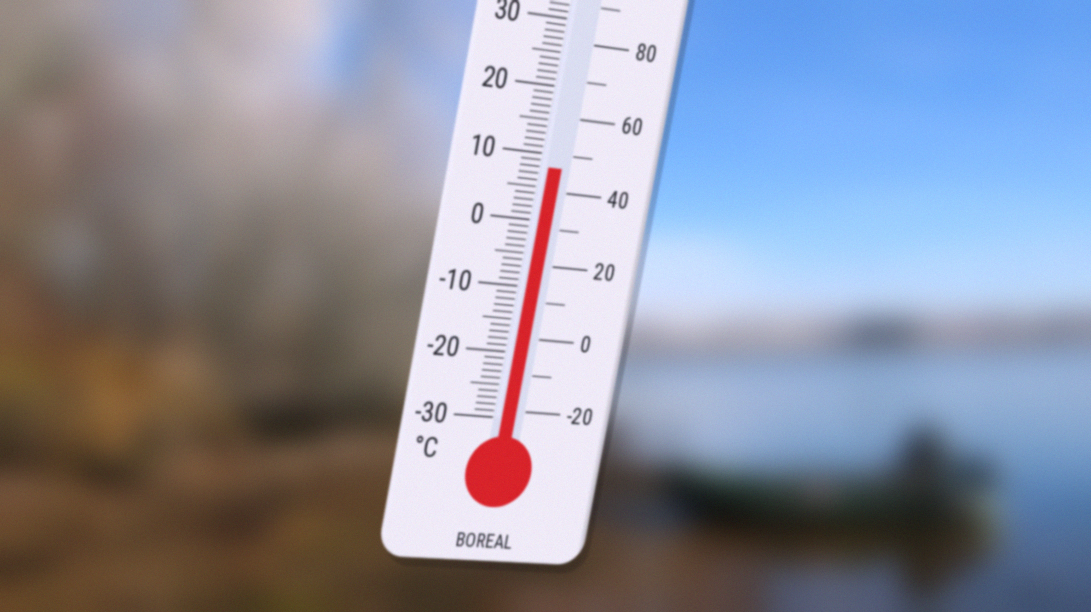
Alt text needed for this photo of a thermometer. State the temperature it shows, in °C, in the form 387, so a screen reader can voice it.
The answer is 8
